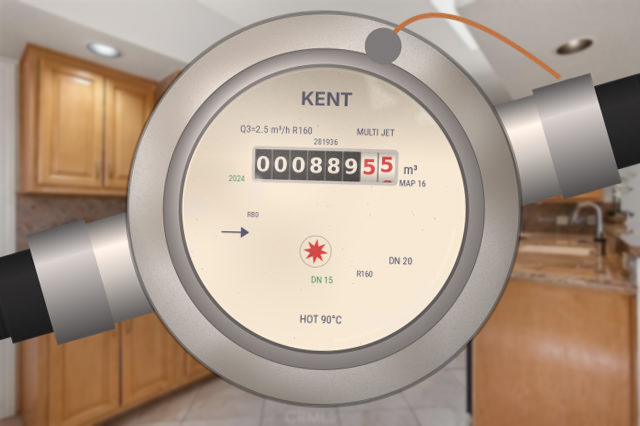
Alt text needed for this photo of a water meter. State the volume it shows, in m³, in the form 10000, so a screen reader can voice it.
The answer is 889.55
